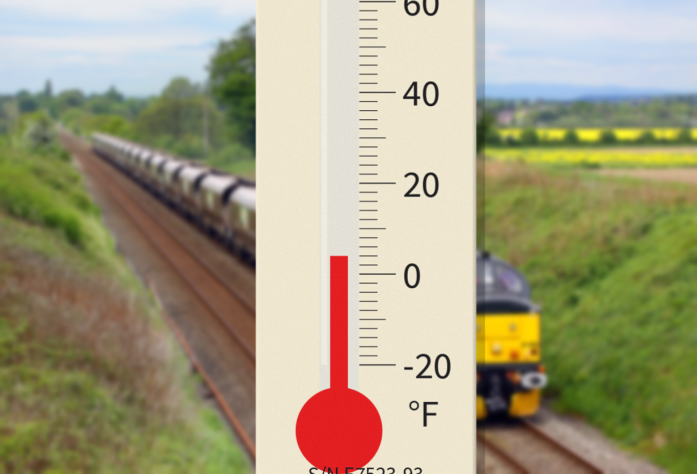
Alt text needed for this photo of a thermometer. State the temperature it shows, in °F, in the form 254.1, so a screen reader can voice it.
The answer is 4
